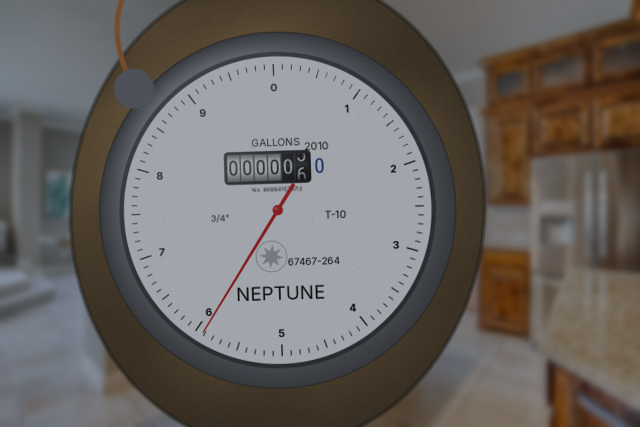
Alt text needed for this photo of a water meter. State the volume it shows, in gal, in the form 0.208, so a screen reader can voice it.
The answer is 55.9
